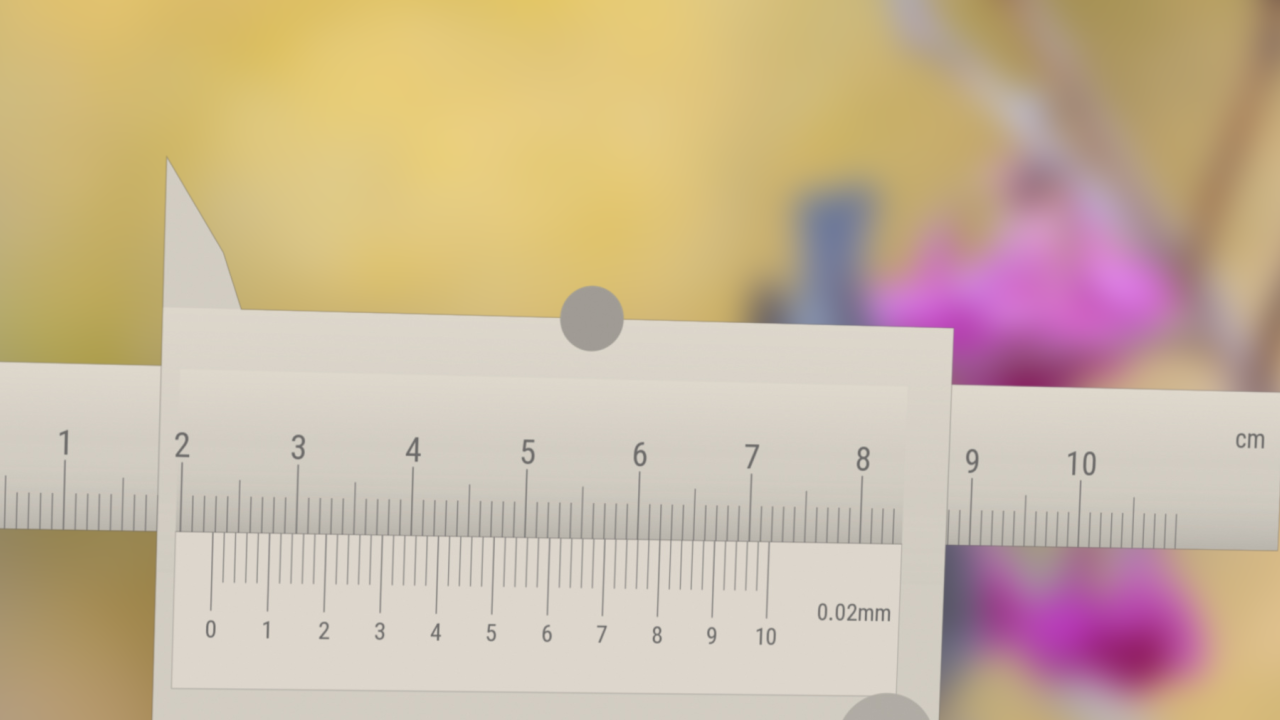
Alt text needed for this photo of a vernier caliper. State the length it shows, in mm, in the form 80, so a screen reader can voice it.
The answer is 22.8
